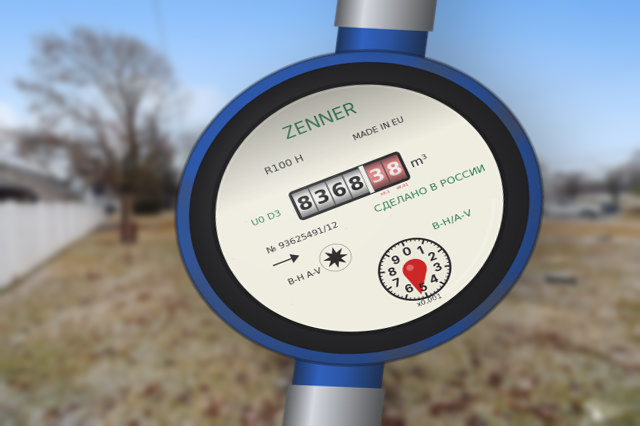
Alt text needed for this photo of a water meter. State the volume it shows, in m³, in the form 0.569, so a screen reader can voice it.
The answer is 8368.385
